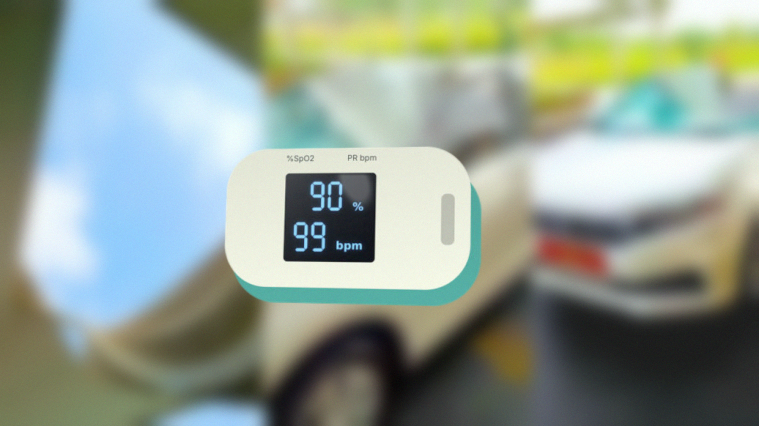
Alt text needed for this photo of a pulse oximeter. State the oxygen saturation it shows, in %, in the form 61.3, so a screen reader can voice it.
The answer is 90
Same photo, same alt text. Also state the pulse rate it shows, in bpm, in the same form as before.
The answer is 99
